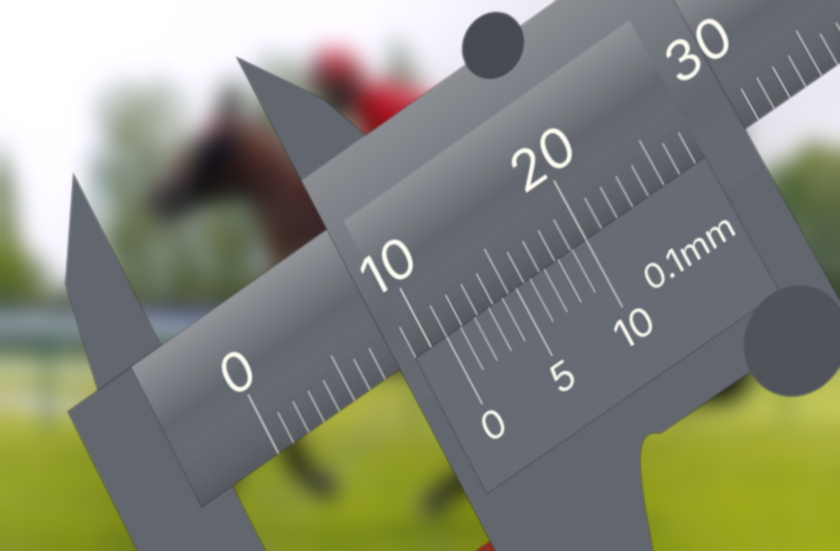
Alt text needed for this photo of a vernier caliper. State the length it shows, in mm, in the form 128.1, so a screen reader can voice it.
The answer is 11.0
